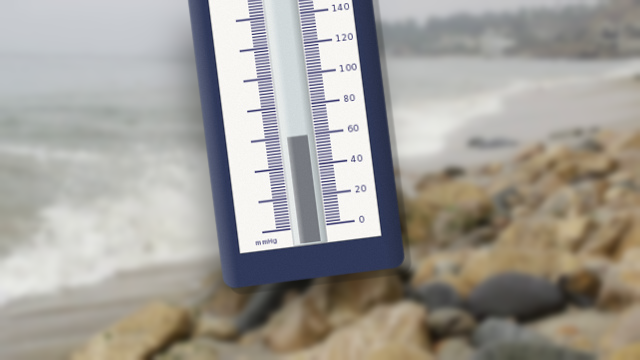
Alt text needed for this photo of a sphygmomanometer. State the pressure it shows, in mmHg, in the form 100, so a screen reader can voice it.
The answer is 60
